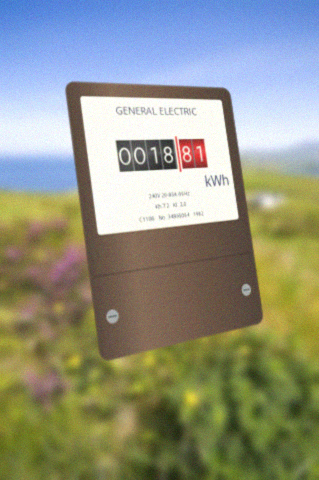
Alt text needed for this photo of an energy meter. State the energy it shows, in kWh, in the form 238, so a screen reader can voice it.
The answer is 18.81
